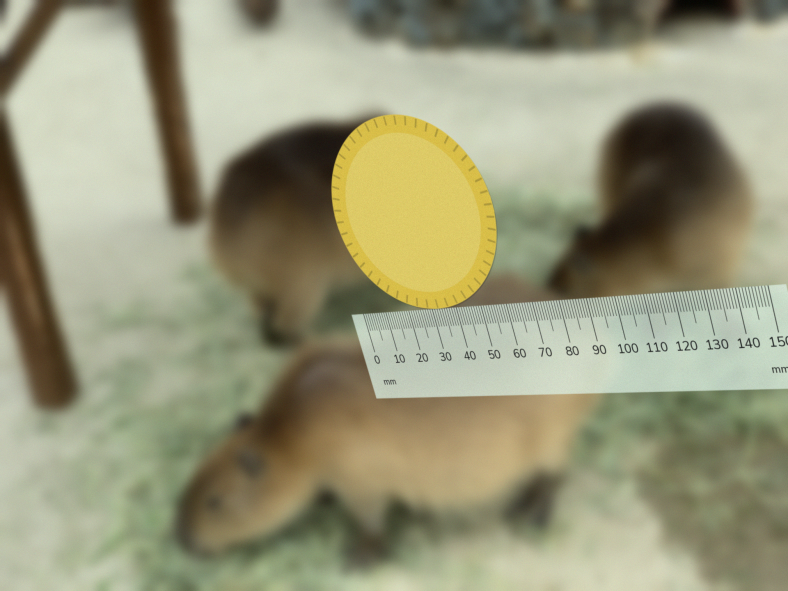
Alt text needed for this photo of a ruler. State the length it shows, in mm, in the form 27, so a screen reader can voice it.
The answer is 65
